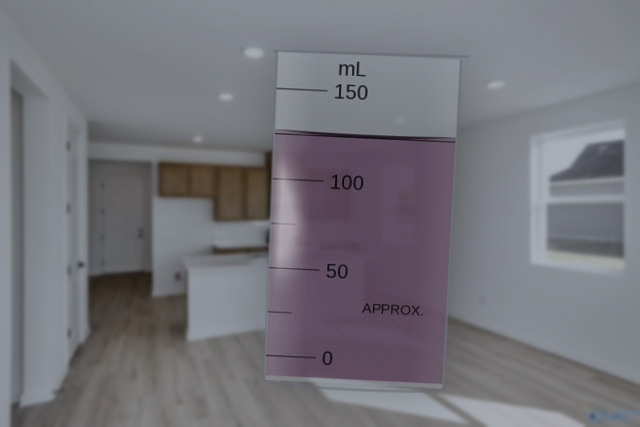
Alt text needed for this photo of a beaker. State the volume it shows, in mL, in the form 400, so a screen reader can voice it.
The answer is 125
